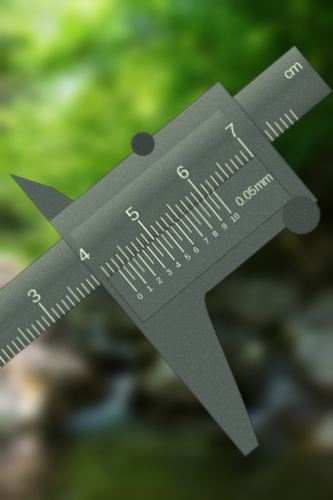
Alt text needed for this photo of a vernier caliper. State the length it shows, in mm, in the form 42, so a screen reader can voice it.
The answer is 42.8
